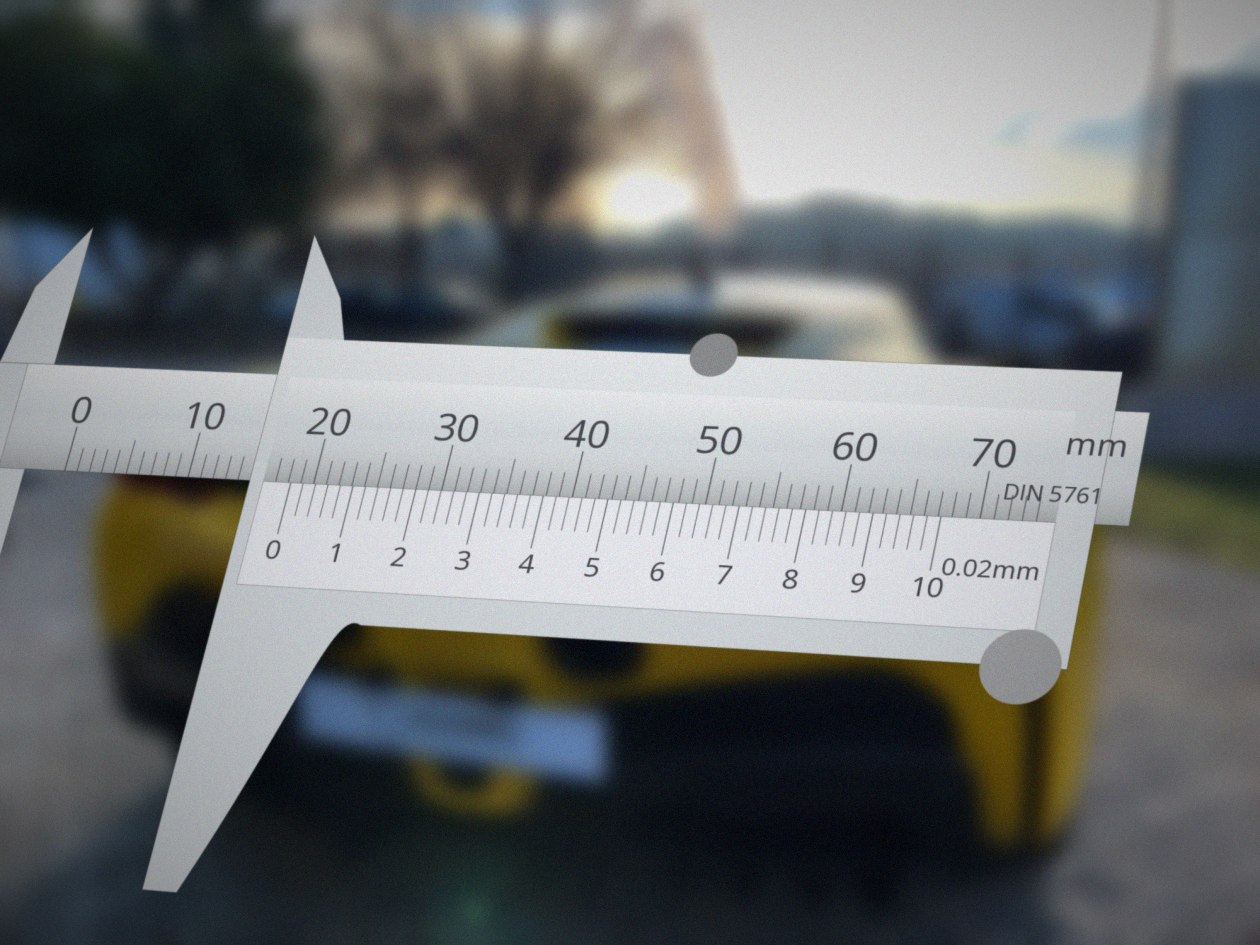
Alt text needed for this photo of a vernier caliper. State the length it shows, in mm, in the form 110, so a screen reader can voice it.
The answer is 18.2
